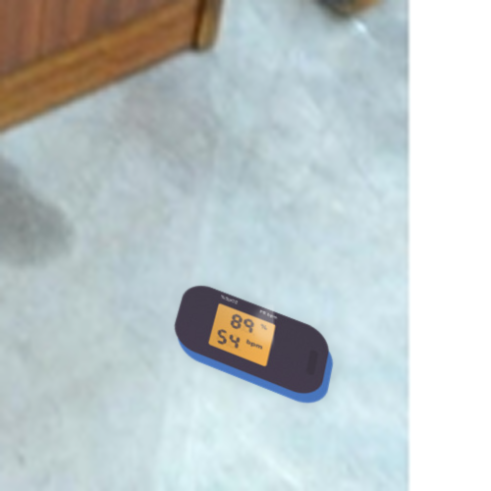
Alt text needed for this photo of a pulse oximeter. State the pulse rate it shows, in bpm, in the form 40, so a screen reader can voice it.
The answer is 54
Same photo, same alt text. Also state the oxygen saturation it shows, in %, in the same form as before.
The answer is 89
